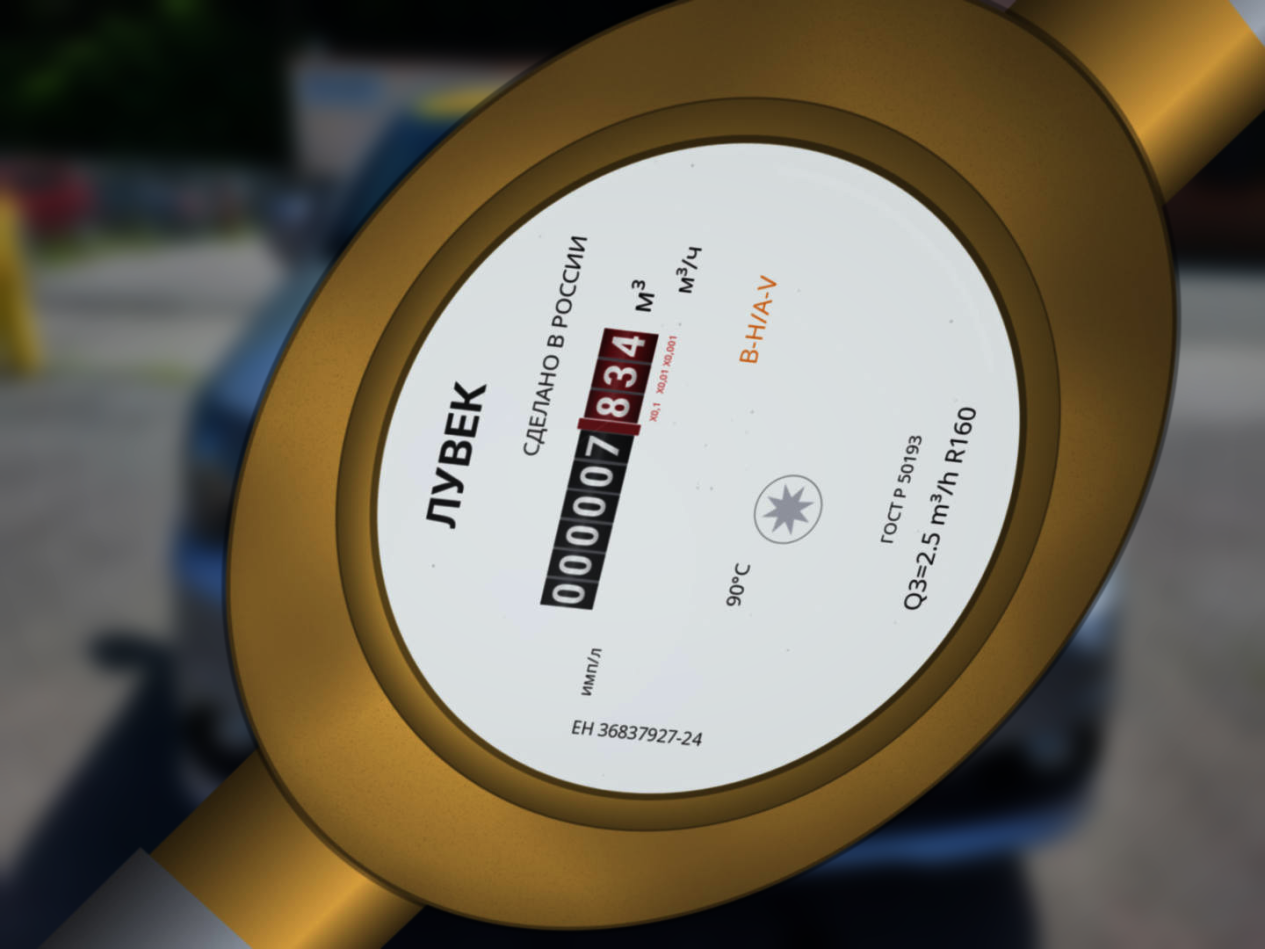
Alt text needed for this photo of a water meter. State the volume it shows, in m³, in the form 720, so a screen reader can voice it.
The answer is 7.834
